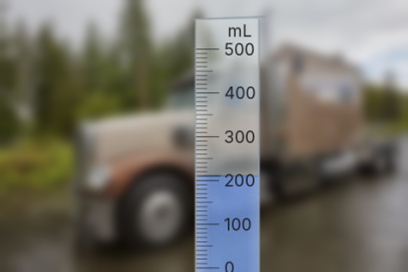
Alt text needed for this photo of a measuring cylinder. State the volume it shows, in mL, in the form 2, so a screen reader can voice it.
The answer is 210
